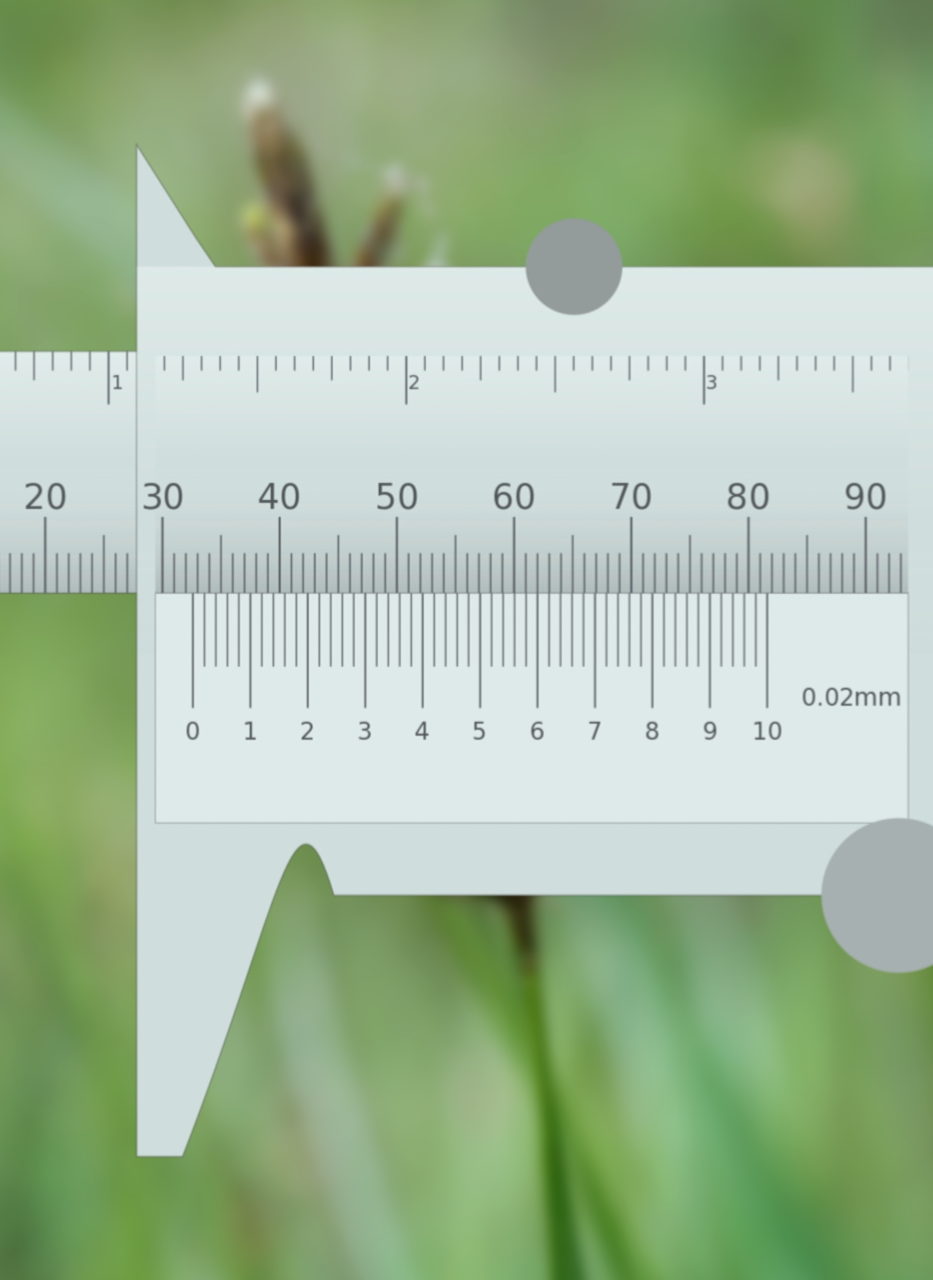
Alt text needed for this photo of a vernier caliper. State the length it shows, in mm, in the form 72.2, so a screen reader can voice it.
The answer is 32.6
